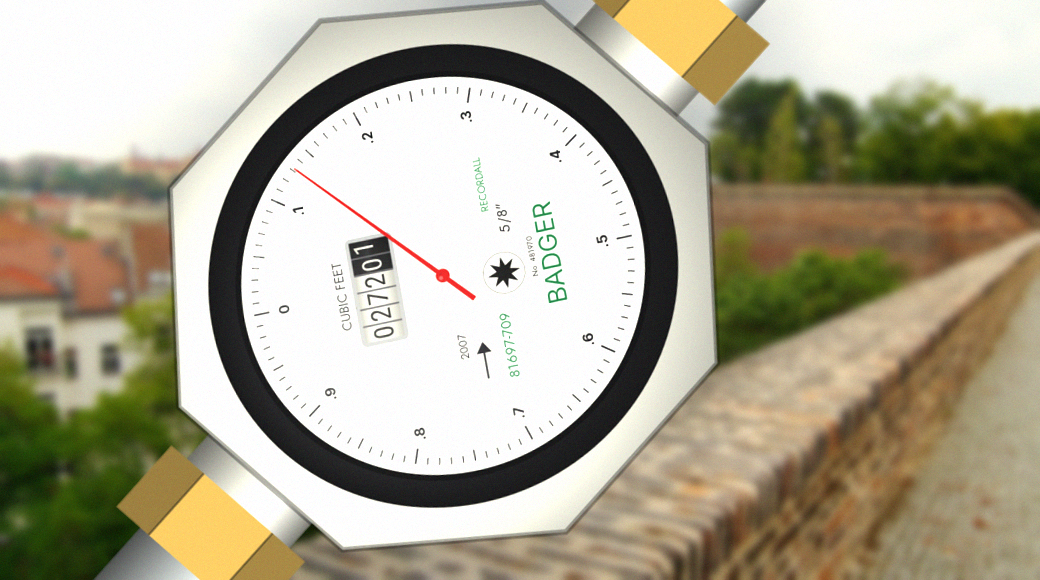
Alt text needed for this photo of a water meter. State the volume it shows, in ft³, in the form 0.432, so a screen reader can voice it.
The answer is 27201.13
